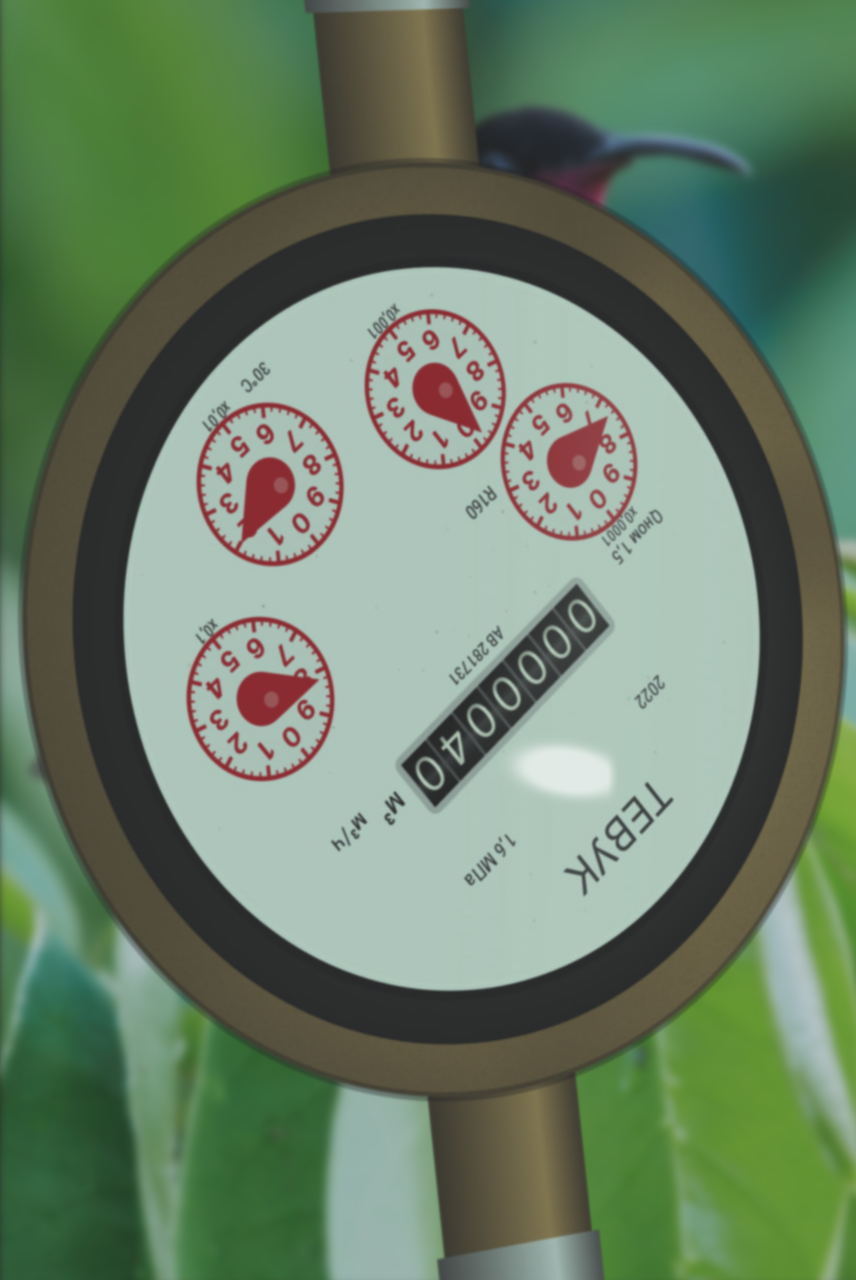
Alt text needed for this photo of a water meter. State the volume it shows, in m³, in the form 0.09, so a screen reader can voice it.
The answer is 40.8197
